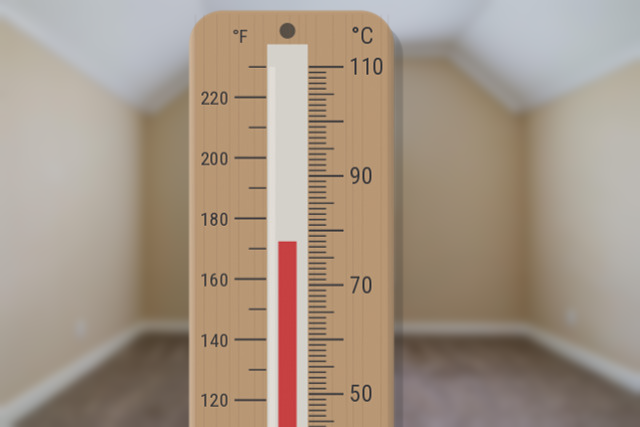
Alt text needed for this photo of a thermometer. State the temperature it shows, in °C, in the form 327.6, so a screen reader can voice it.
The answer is 78
